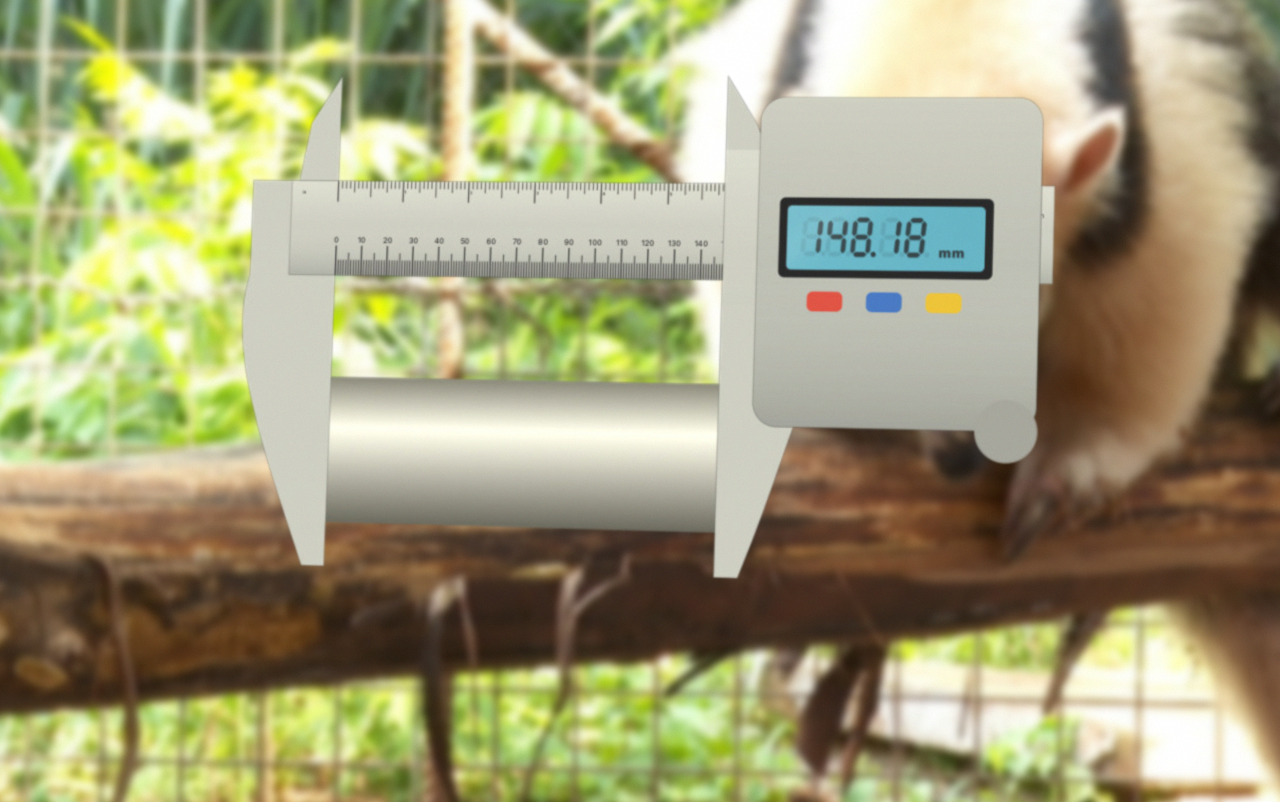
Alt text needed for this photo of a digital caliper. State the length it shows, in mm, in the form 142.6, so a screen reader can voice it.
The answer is 148.18
